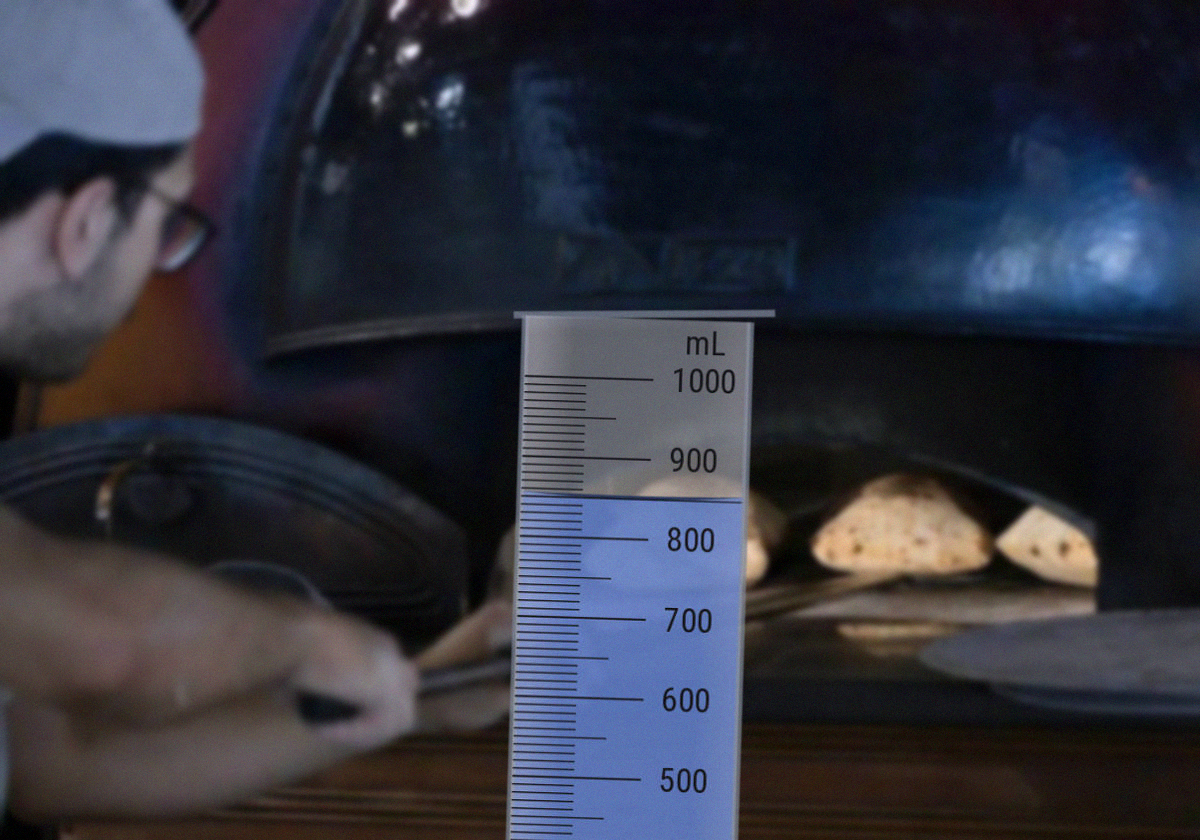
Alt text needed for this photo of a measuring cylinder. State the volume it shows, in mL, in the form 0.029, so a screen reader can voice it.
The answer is 850
